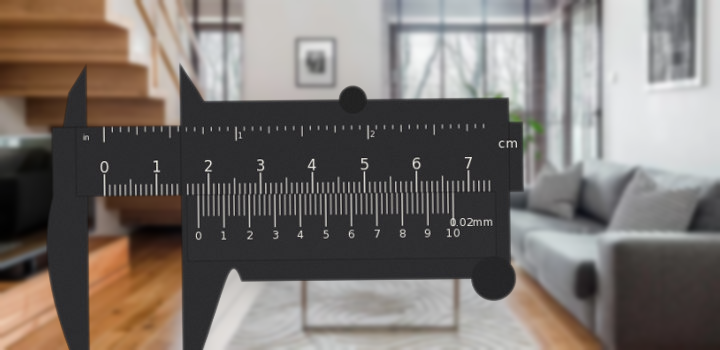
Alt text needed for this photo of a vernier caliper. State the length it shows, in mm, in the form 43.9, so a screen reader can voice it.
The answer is 18.0
